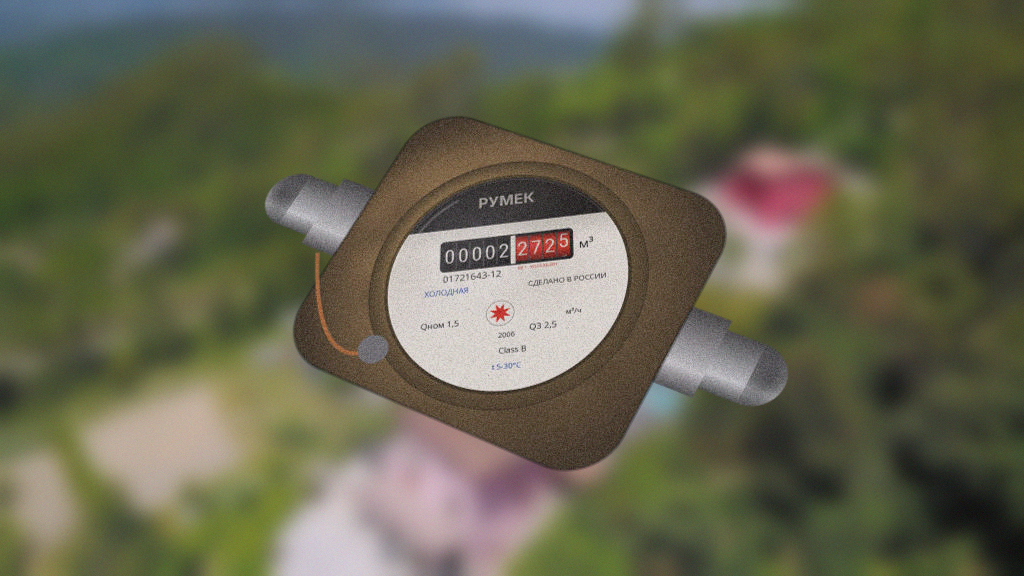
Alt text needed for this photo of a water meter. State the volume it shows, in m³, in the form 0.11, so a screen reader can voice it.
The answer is 2.2725
